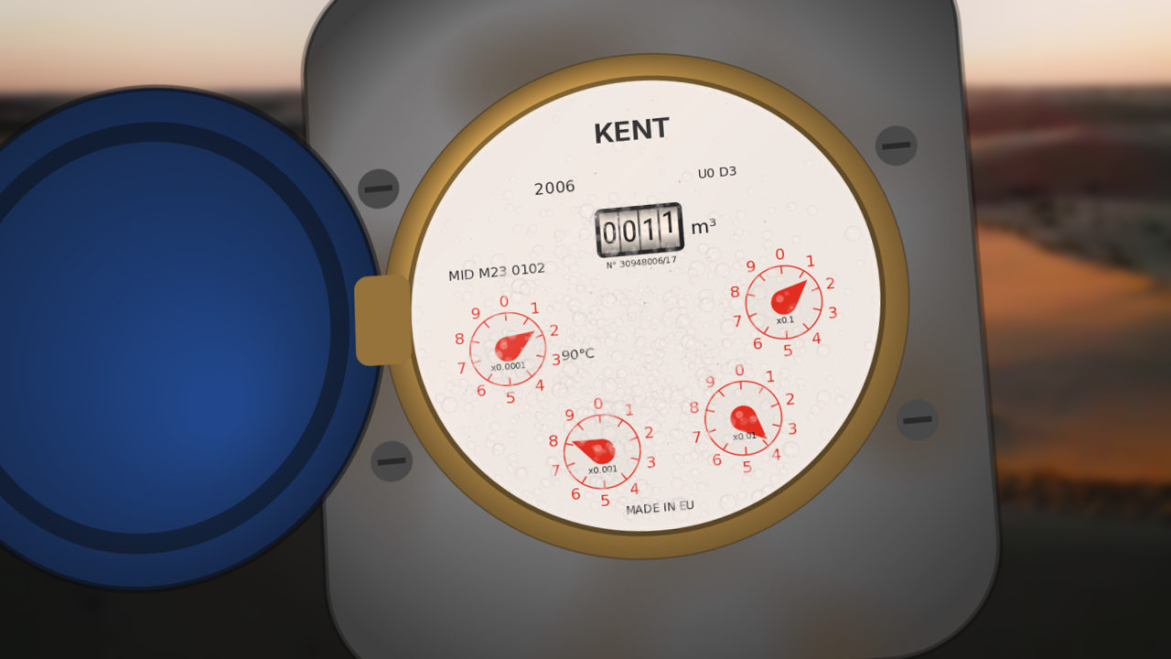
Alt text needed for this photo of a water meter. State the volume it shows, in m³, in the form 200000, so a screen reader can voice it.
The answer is 11.1381
